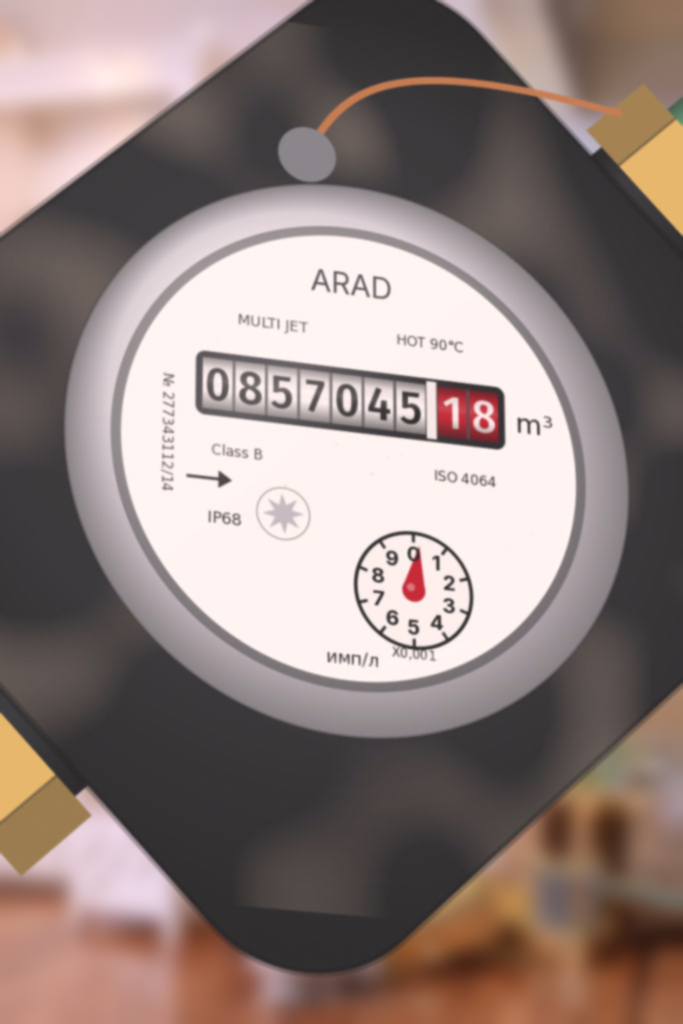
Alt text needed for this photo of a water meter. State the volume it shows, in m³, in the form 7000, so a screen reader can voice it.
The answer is 857045.180
